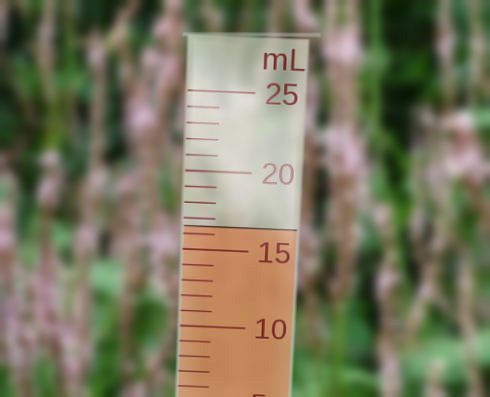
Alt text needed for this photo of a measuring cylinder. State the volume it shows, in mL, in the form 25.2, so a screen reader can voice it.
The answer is 16.5
